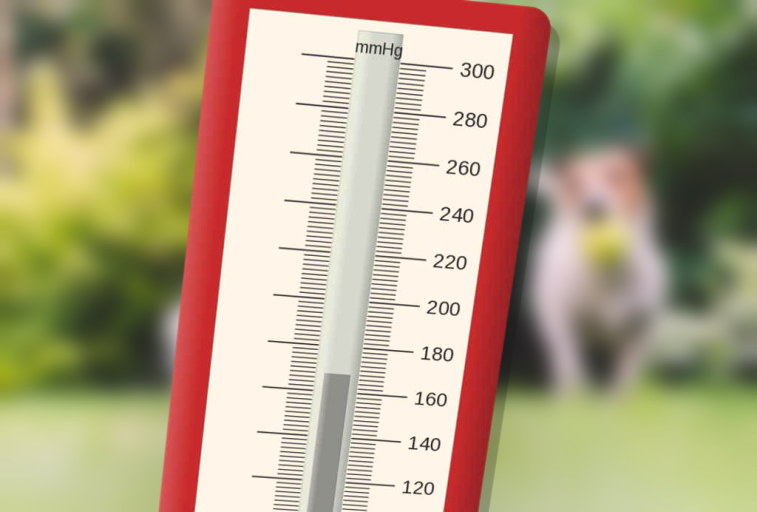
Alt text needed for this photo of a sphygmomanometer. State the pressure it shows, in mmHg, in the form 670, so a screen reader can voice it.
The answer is 168
